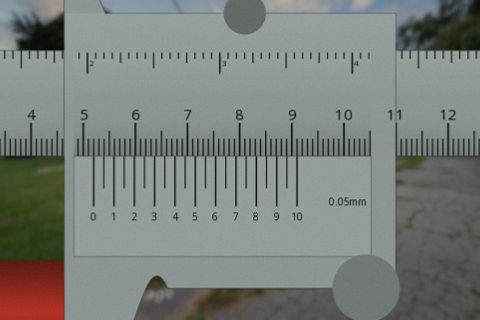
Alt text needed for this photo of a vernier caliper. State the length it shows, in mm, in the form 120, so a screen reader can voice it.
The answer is 52.0
